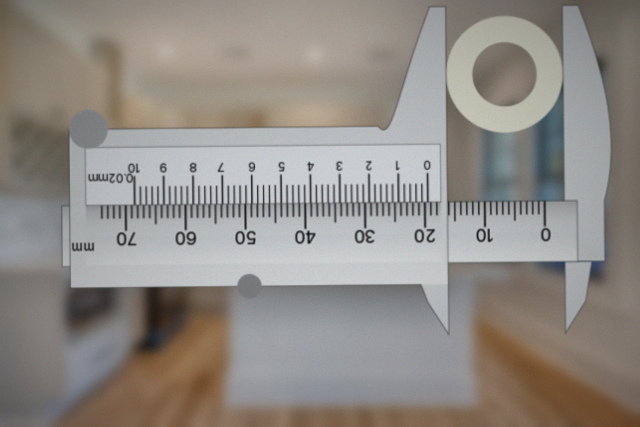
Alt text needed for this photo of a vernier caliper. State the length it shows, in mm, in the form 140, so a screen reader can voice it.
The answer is 19.5
